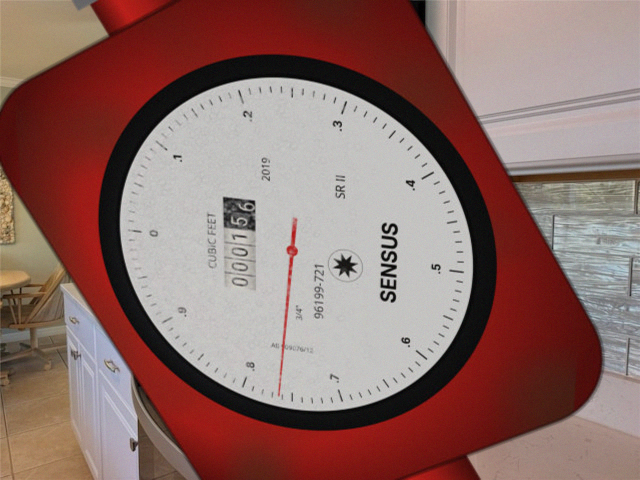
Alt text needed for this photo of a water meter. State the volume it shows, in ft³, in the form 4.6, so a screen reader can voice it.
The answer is 155.76
